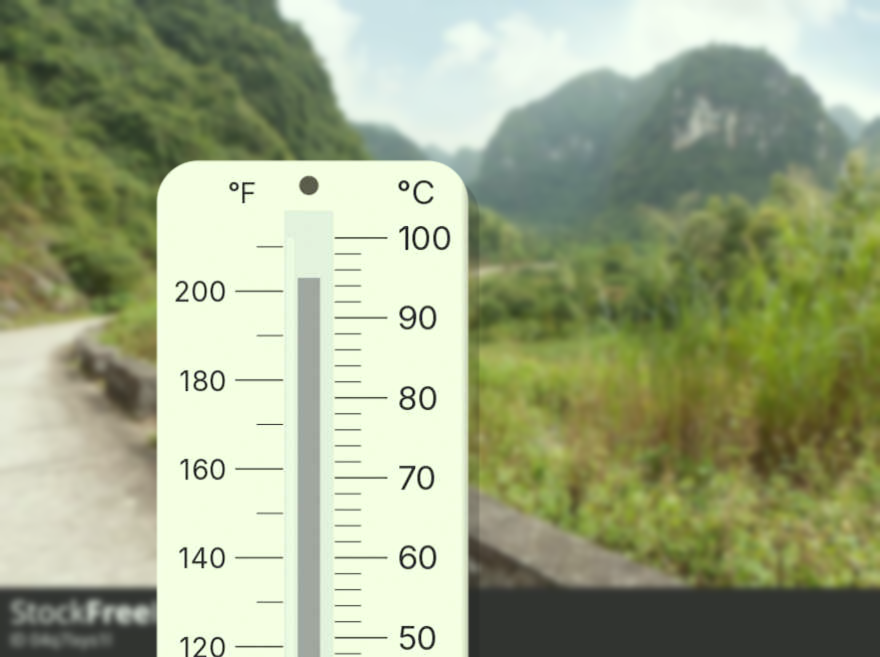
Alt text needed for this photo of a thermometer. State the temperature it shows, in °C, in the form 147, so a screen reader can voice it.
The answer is 95
